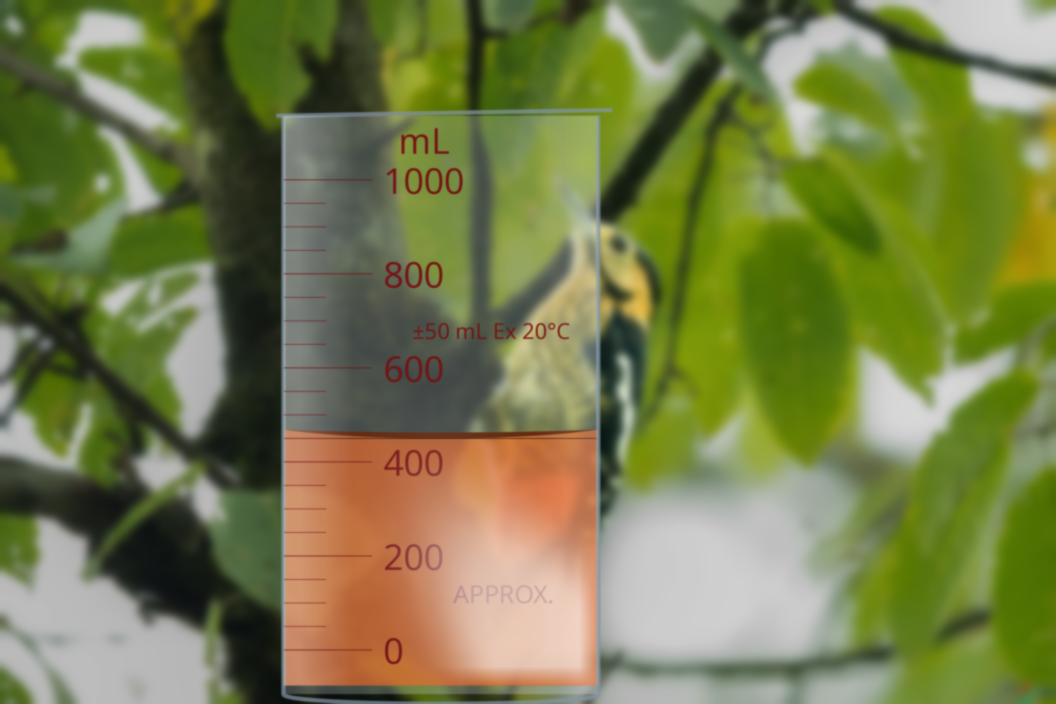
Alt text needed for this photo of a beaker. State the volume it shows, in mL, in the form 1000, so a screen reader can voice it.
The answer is 450
